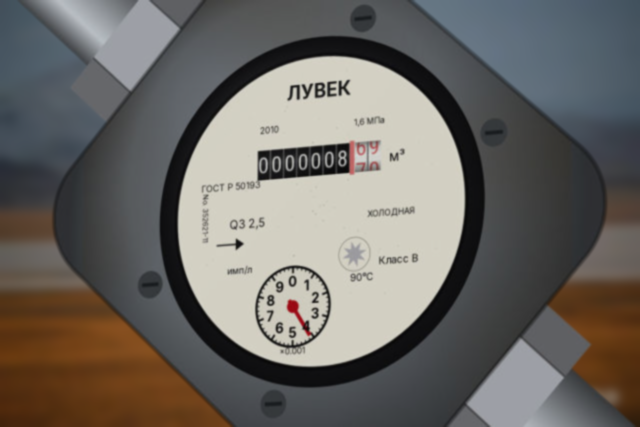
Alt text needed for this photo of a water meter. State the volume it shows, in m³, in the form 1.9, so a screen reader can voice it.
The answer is 8.694
